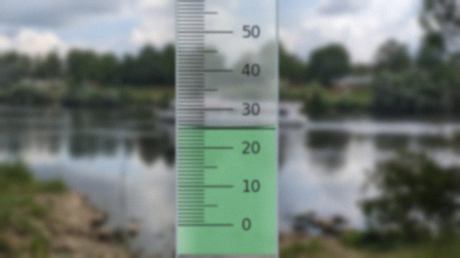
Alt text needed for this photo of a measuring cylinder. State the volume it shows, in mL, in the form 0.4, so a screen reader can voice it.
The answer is 25
